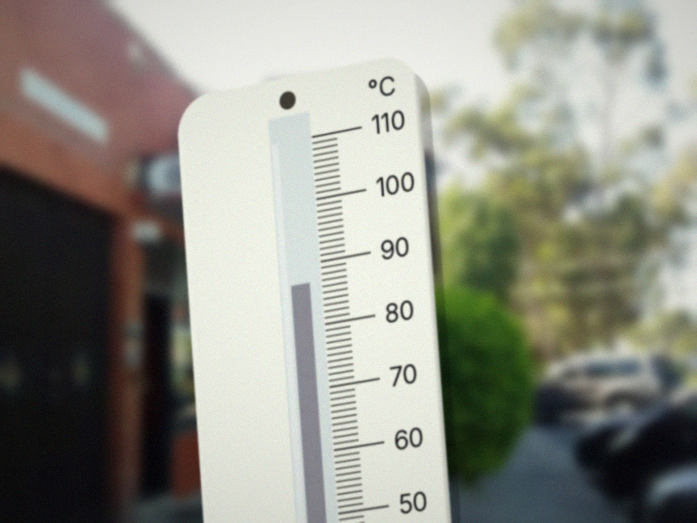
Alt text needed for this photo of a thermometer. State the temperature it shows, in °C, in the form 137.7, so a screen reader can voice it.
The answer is 87
